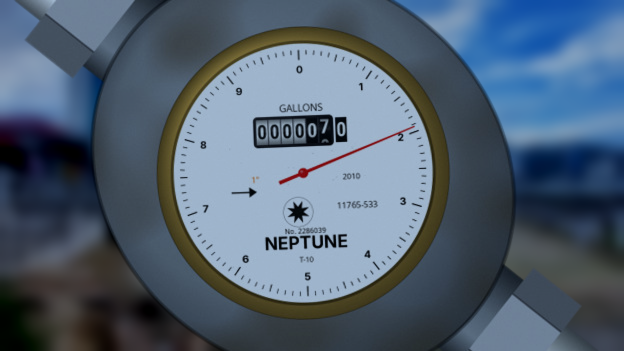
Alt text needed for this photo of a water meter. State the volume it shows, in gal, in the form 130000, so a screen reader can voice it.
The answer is 71.9
